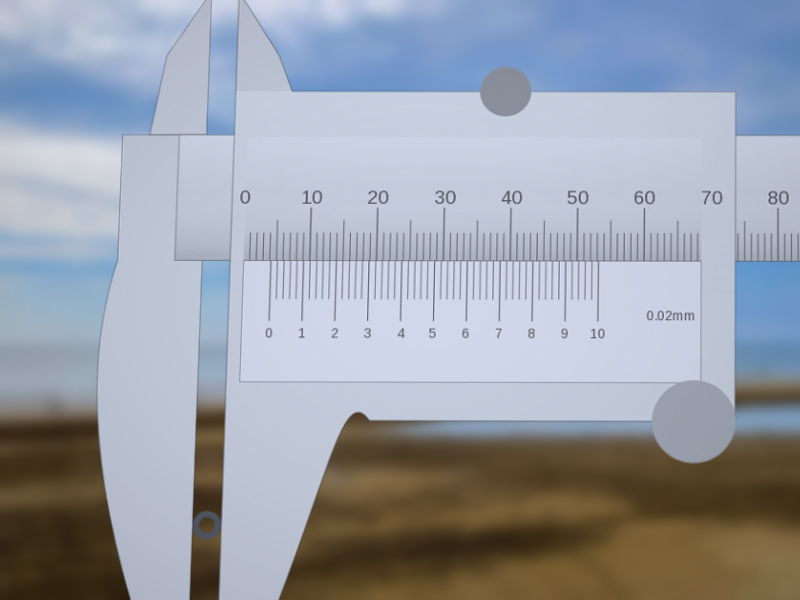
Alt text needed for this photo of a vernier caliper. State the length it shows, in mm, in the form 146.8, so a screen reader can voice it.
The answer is 4.2
